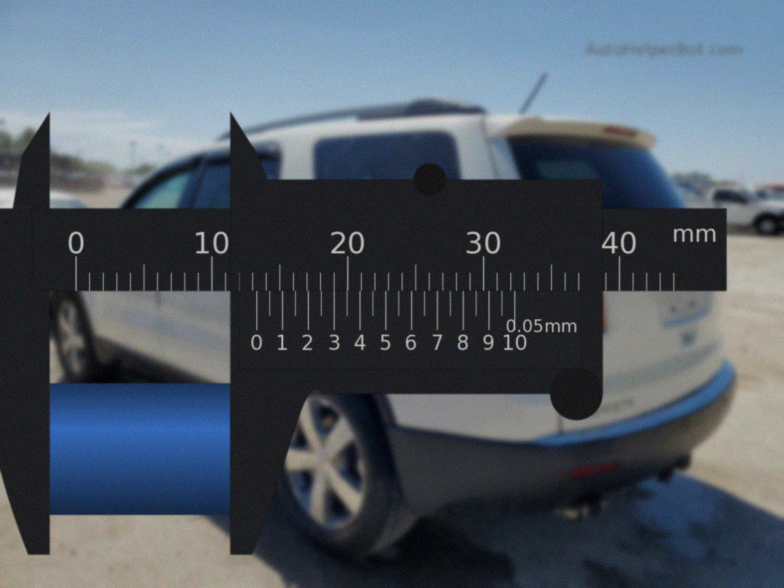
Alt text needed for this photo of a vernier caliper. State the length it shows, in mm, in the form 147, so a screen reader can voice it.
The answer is 13.3
